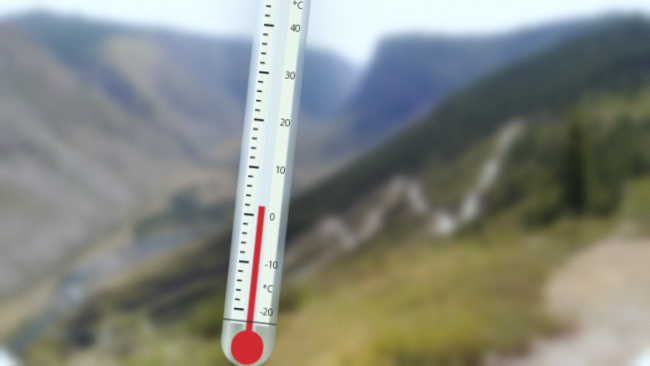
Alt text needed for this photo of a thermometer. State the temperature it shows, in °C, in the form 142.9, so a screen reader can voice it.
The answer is 2
